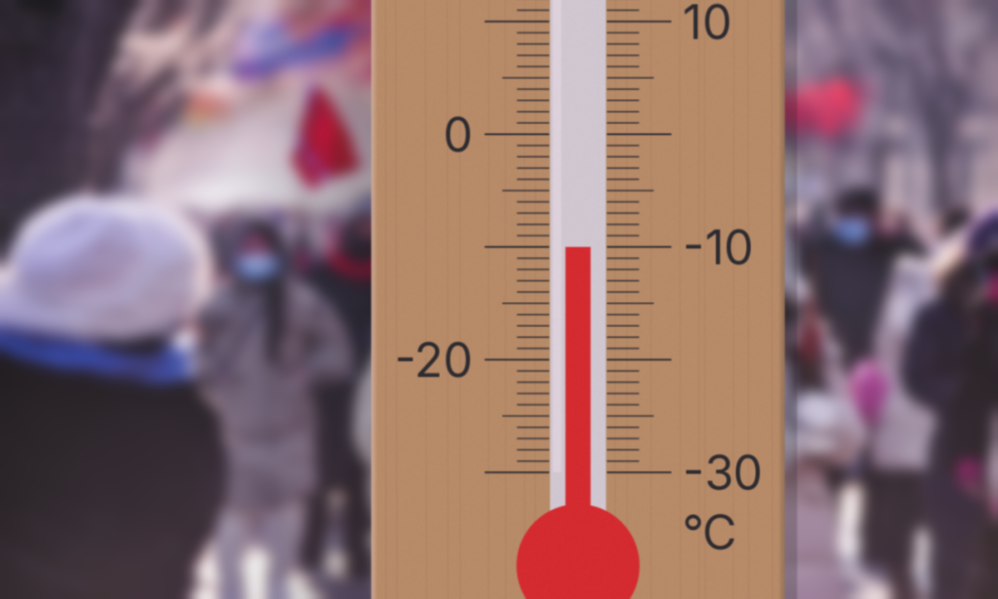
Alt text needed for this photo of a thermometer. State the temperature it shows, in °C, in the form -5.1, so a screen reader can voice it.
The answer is -10
